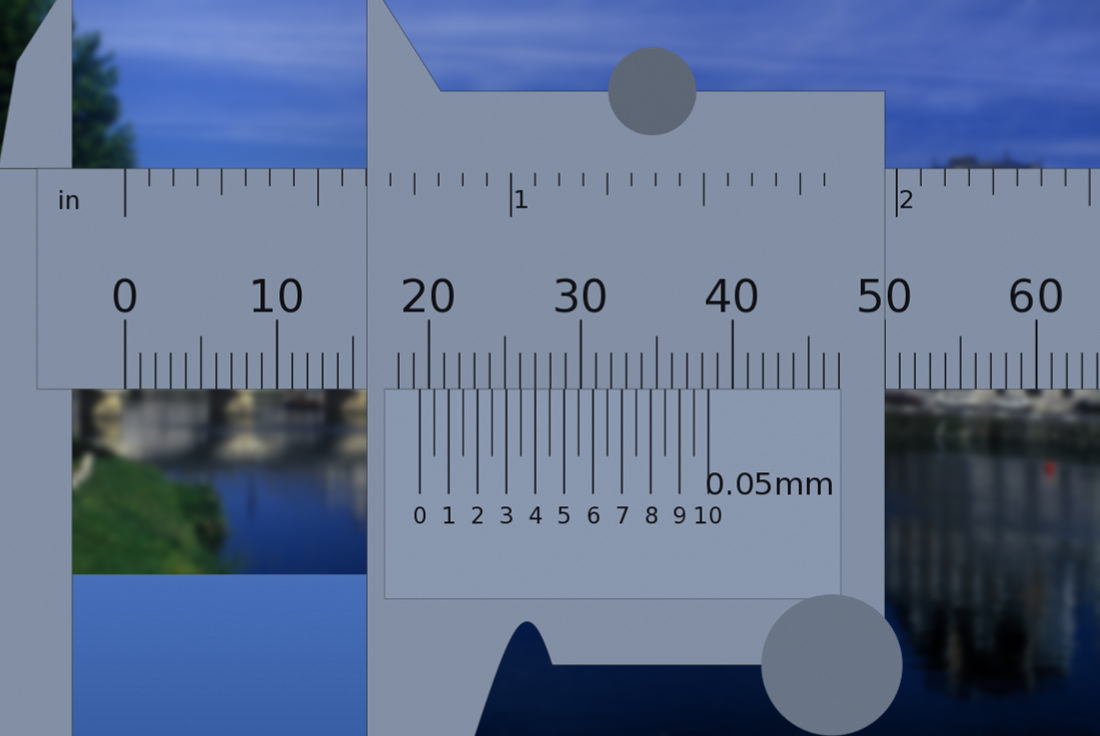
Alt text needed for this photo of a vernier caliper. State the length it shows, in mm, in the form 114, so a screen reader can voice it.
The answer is 19.4
